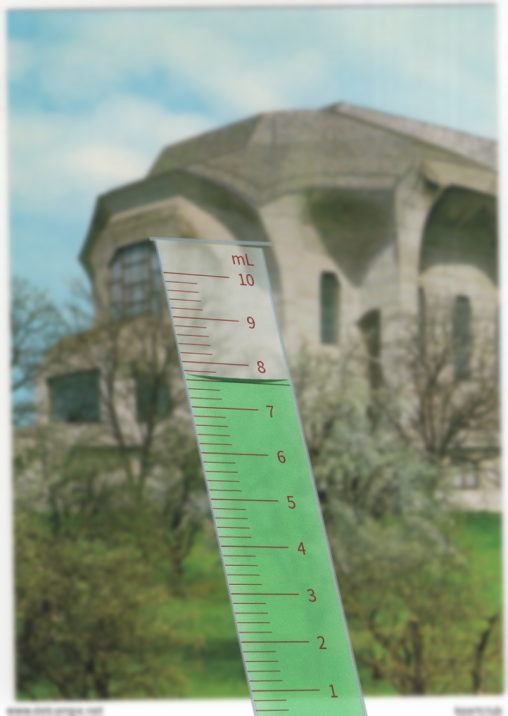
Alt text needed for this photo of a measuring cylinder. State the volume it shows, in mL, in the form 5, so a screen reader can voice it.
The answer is 7.6
